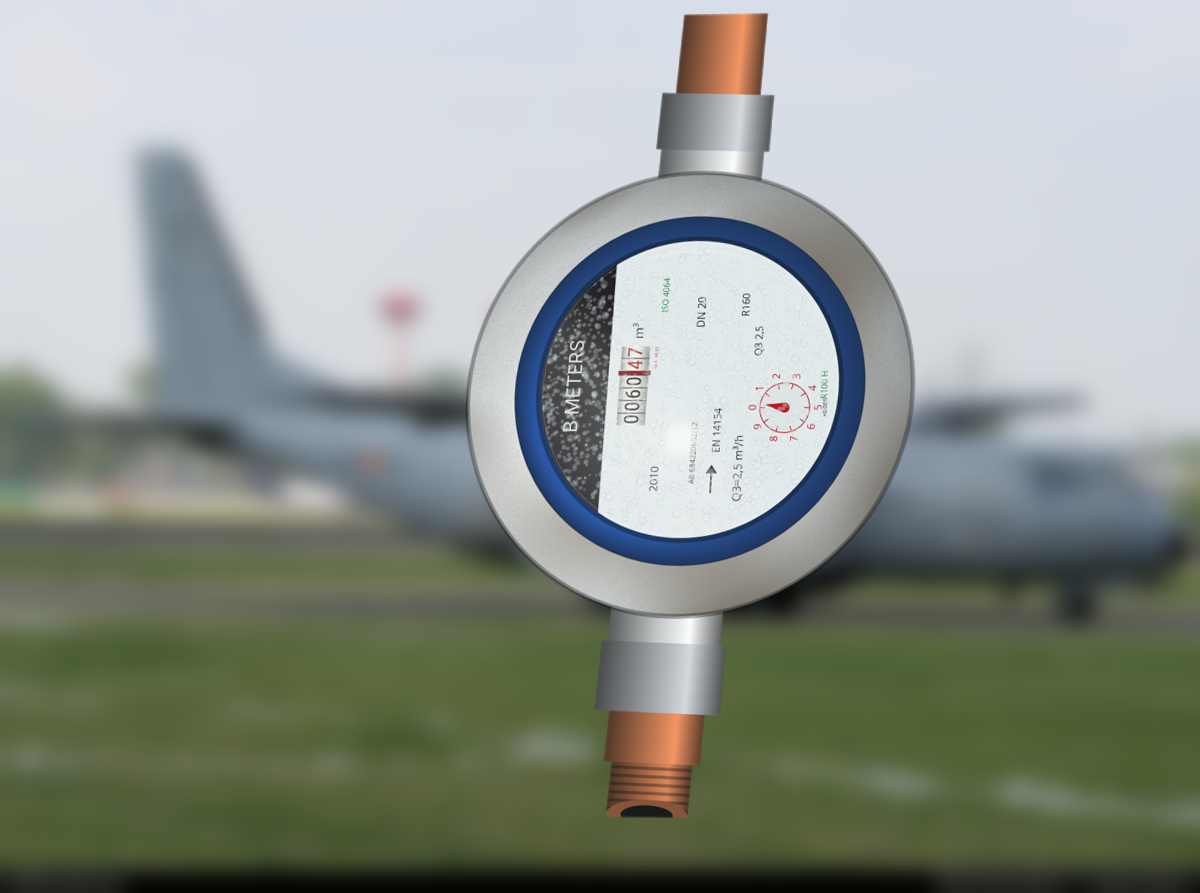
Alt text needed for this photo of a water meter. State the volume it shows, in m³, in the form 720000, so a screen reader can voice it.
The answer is 60.470
